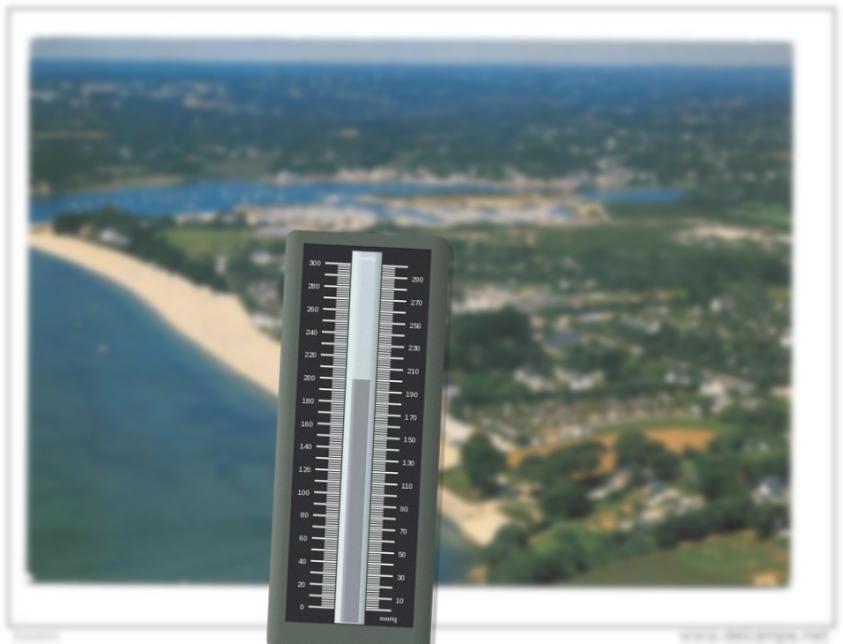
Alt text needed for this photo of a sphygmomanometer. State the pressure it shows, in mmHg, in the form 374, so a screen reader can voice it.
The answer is 200
